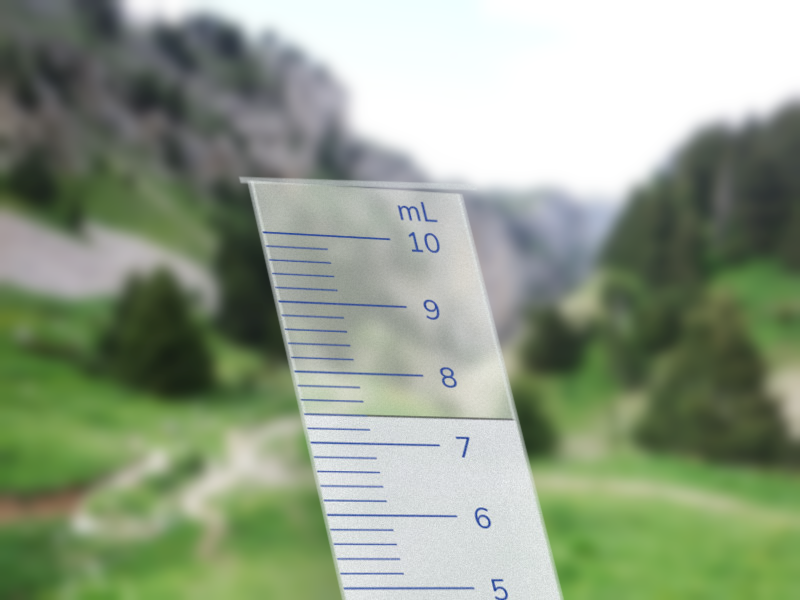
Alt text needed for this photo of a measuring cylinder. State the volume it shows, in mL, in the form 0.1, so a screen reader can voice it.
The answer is 7.4
